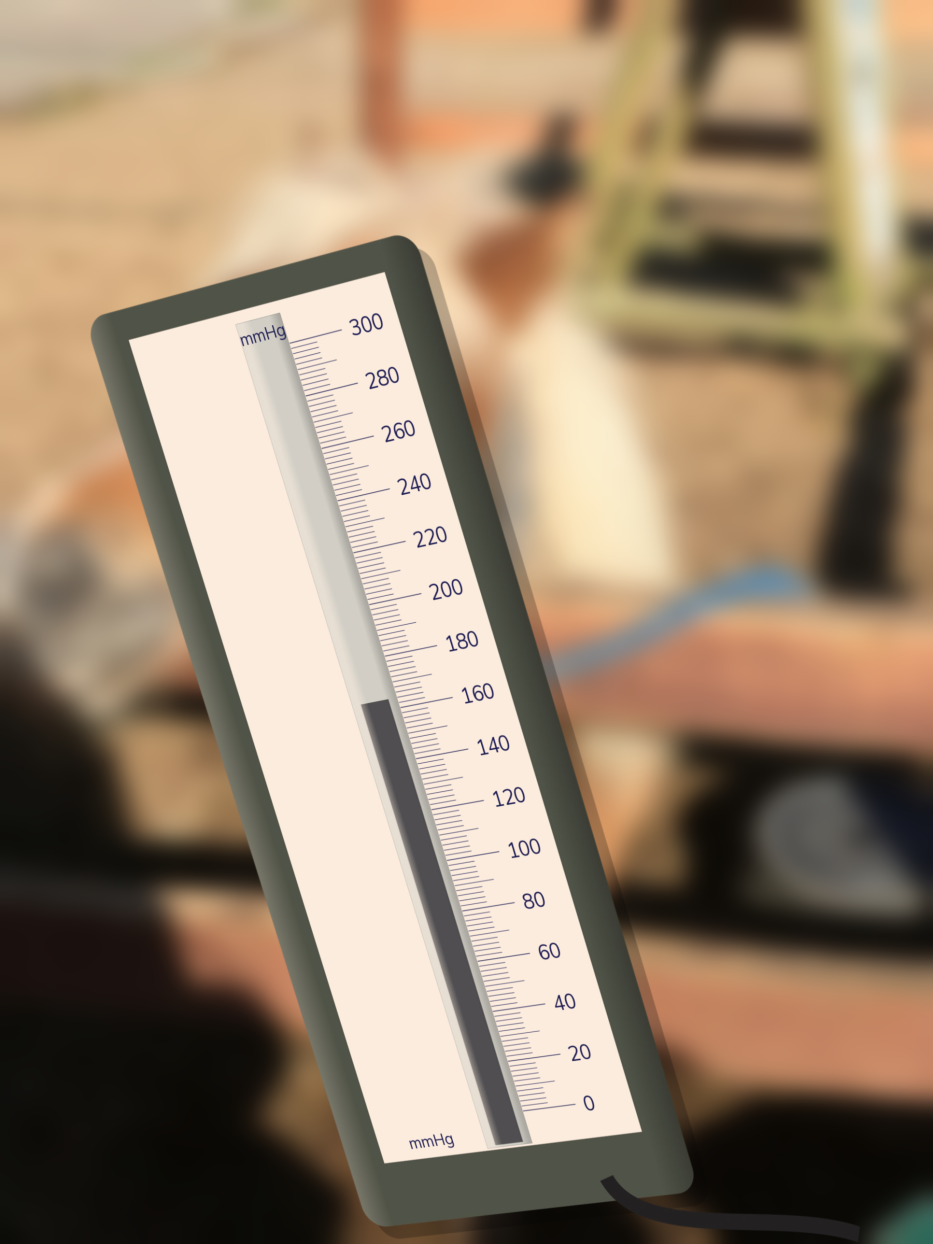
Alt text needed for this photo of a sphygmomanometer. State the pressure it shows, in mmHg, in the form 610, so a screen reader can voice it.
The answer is 164
